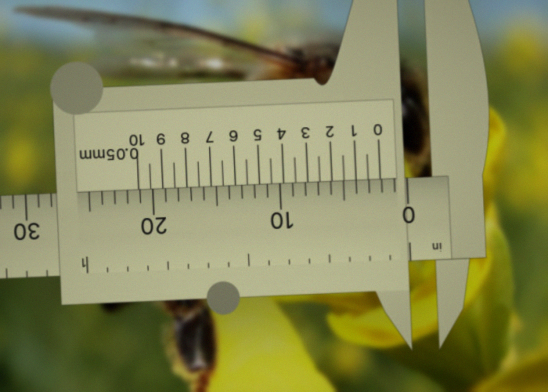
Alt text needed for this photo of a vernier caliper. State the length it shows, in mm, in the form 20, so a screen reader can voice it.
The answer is 2.1
